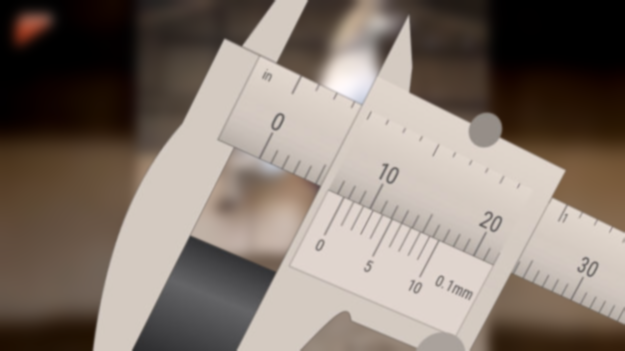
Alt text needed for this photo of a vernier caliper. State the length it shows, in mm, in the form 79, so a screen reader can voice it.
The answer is 7.6
